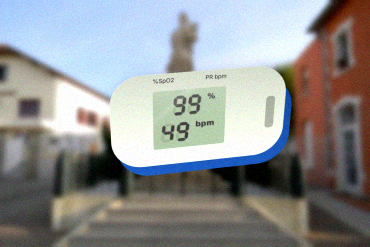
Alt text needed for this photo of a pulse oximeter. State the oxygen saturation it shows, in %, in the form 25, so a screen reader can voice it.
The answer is 99
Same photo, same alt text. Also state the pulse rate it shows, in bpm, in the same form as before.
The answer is 49
